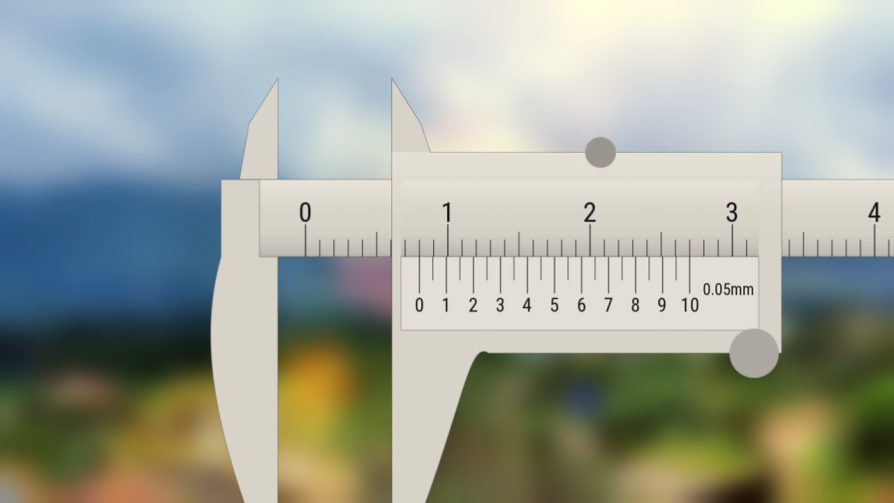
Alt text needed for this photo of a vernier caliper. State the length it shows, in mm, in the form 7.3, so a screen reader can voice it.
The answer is 8.0
